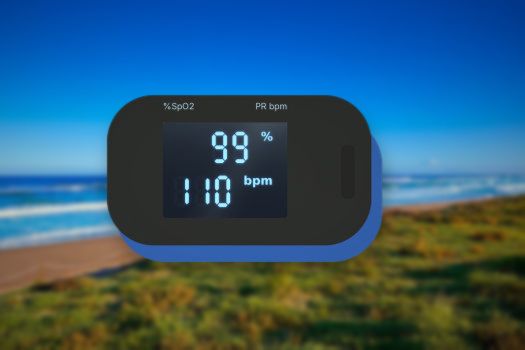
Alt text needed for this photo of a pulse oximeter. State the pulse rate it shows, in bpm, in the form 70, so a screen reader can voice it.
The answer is 110
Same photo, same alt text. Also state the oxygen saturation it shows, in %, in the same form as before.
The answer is 99
